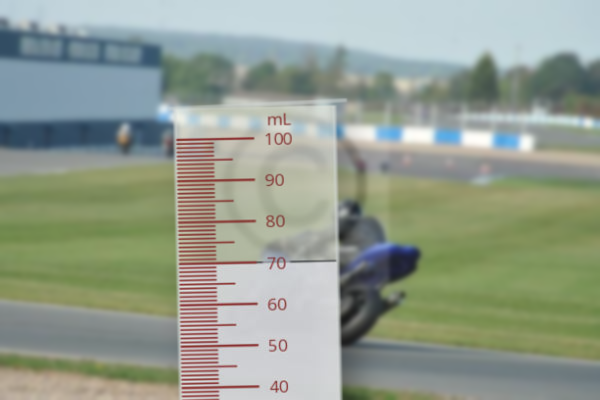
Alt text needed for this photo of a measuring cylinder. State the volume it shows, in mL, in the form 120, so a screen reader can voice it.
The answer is 70
